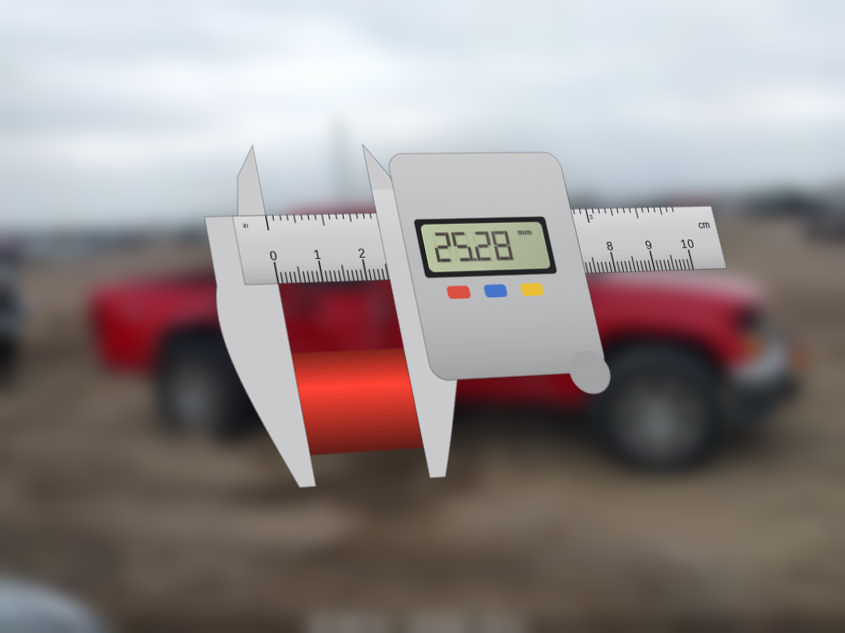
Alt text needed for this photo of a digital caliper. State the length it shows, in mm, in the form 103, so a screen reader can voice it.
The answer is 25.28
